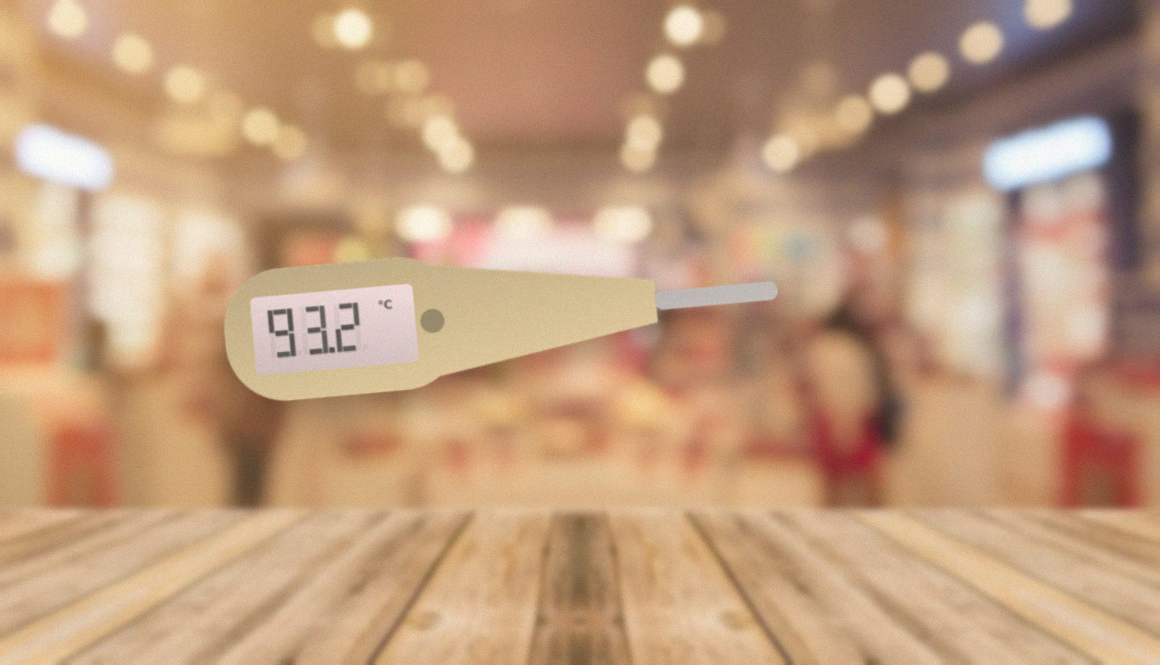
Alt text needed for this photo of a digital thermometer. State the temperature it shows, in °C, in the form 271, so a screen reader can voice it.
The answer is 93.2
